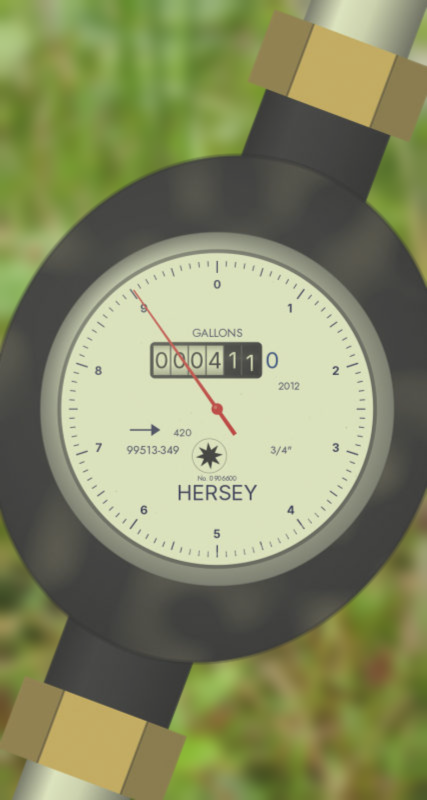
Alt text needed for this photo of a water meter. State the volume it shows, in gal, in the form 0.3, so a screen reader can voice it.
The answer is 4109.0
